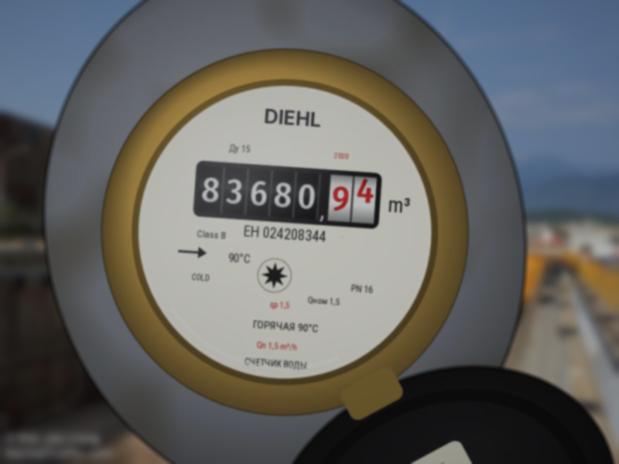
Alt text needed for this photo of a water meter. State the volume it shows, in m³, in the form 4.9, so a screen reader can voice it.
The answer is 83680.94
